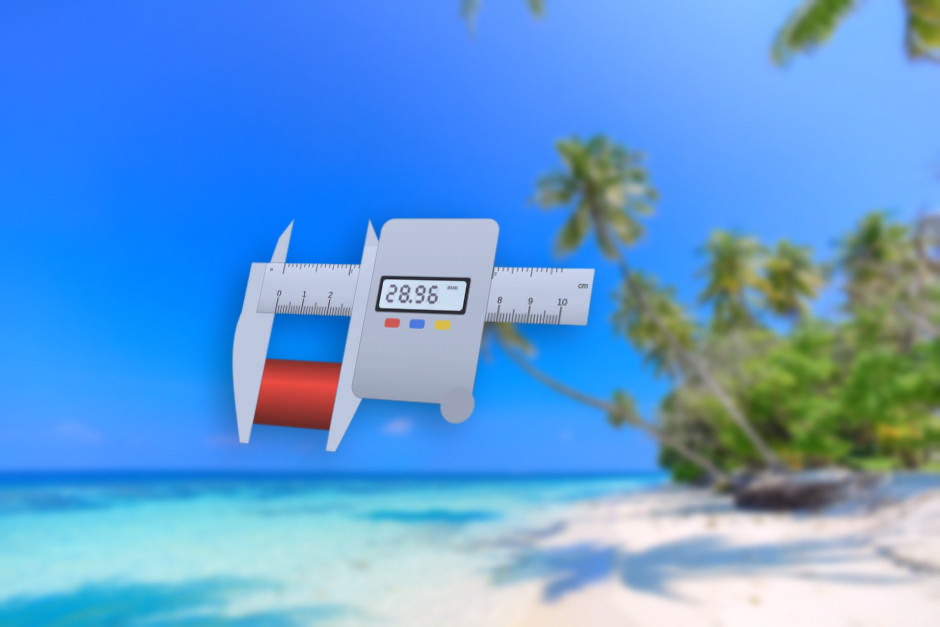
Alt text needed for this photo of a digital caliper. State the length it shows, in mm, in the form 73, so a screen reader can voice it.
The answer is 28.96
